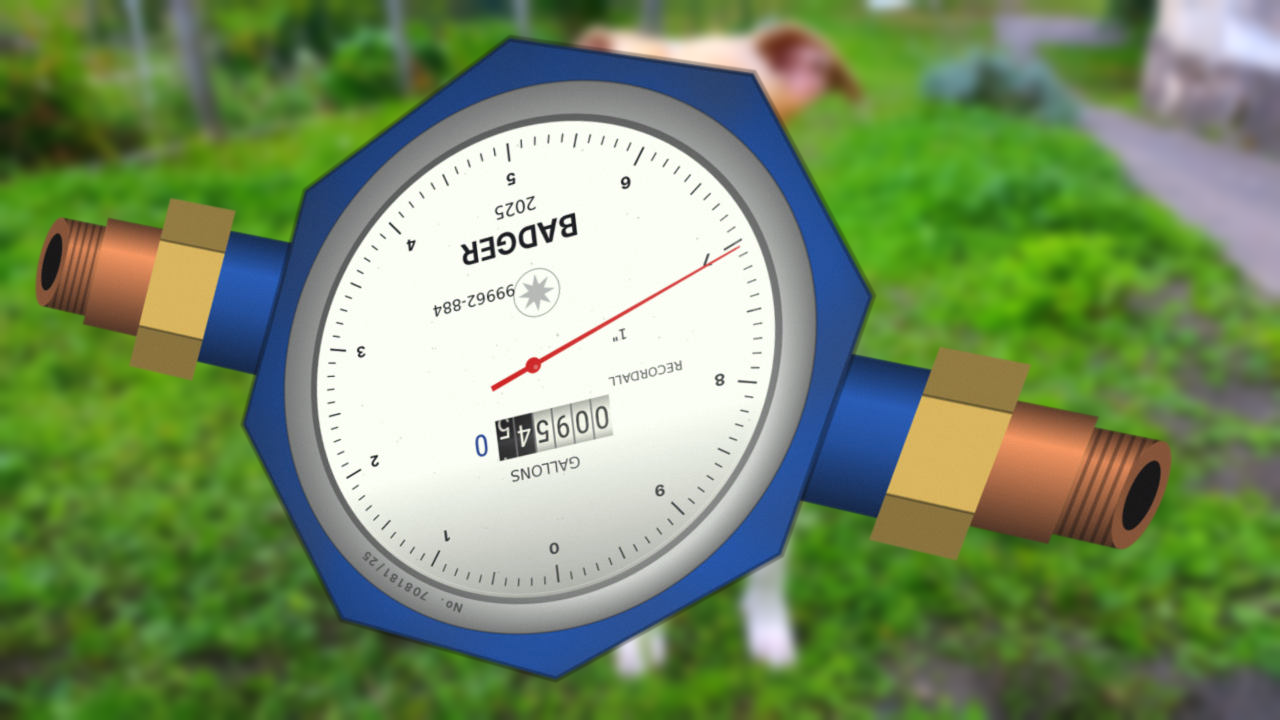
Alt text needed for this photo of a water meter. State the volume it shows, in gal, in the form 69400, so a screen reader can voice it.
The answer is 95447.0
